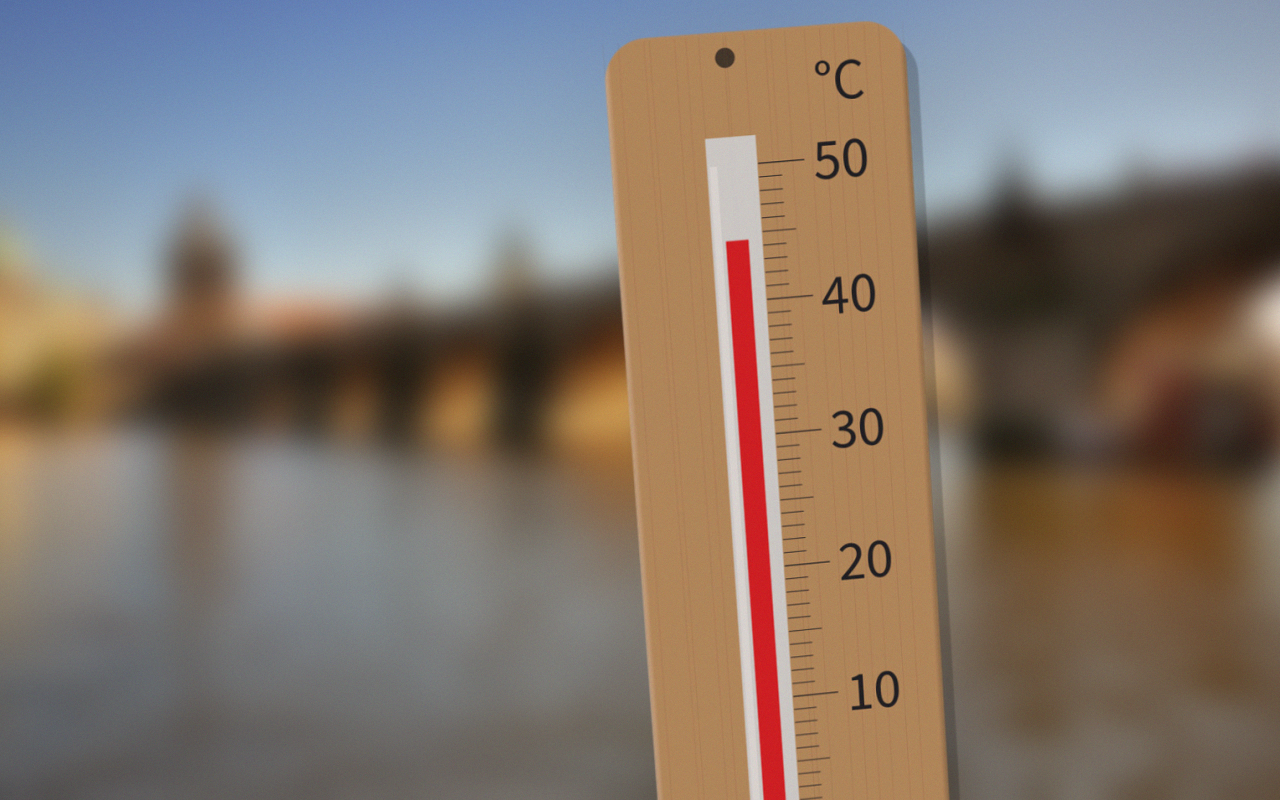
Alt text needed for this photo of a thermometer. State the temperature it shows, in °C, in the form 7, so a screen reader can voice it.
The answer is 44.5
